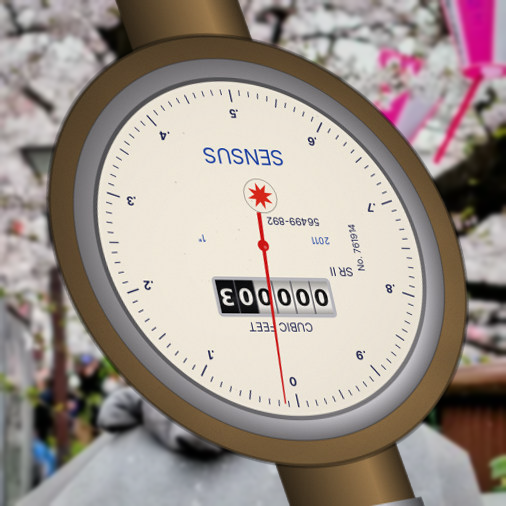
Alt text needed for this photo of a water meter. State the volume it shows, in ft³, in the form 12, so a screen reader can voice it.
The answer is 3.01
